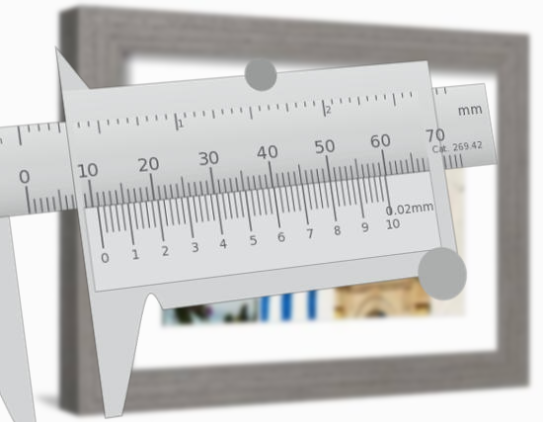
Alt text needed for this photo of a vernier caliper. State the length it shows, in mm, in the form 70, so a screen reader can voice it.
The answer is 10.8
